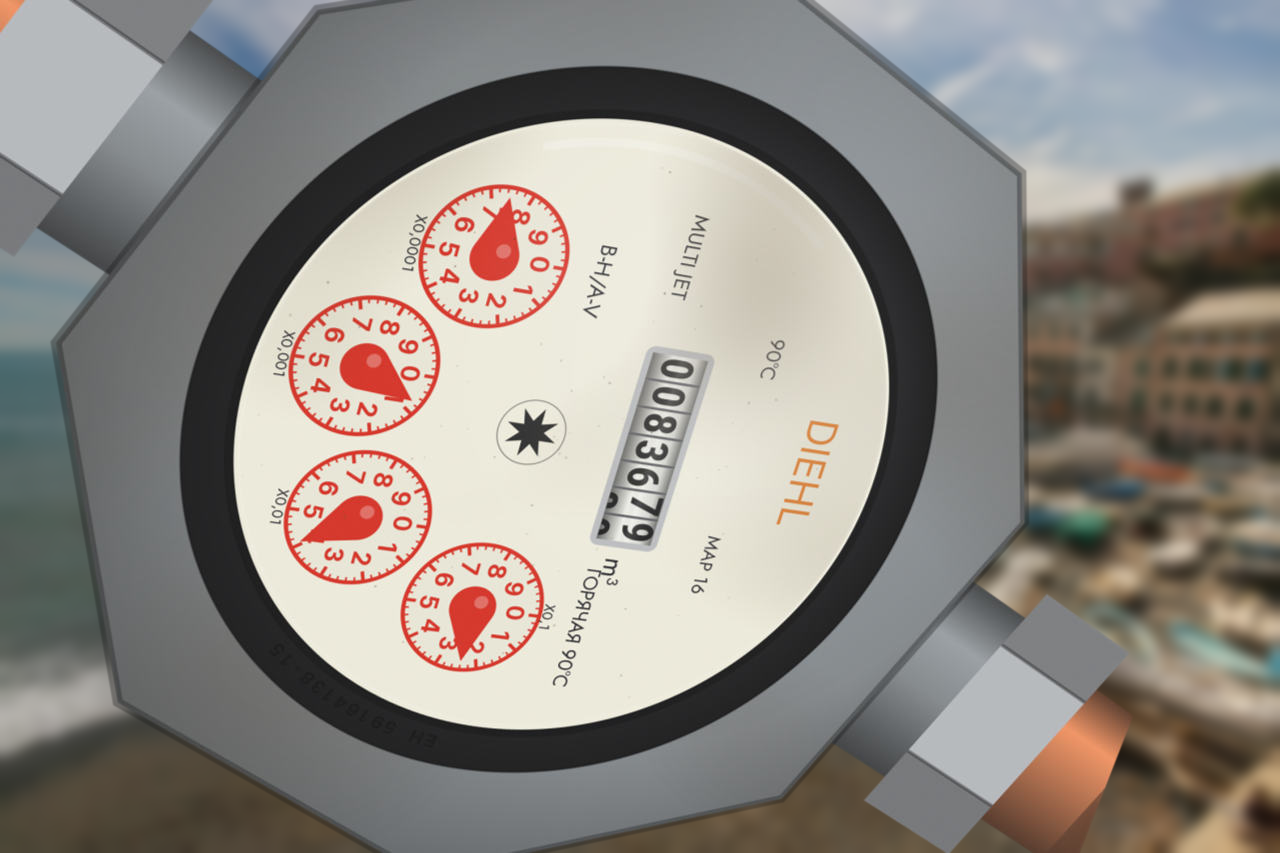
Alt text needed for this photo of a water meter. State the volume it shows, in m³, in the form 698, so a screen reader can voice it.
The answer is 83679.2407
